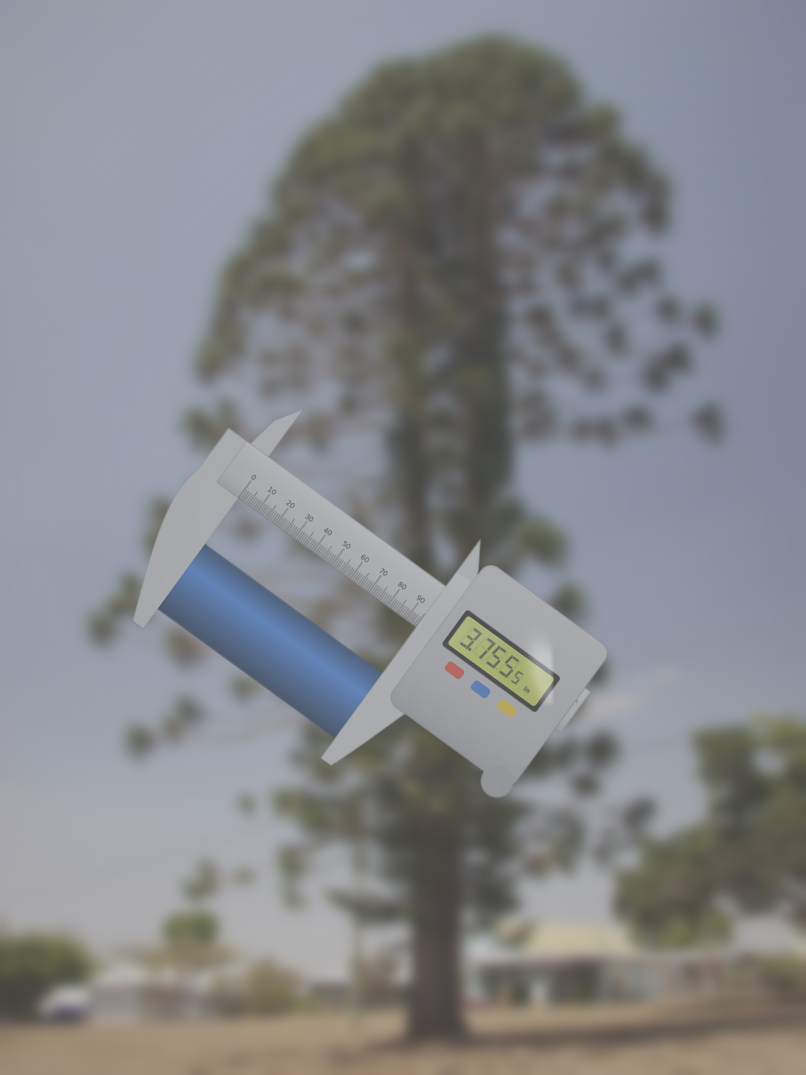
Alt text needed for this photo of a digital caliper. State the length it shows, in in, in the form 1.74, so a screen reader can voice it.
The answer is 3.7555
